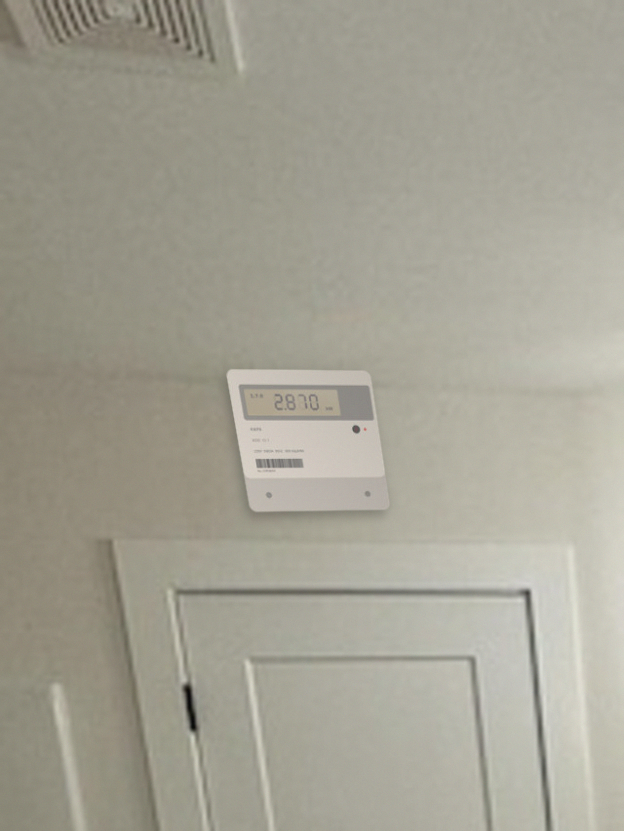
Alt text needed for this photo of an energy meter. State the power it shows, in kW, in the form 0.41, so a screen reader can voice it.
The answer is 2.870
